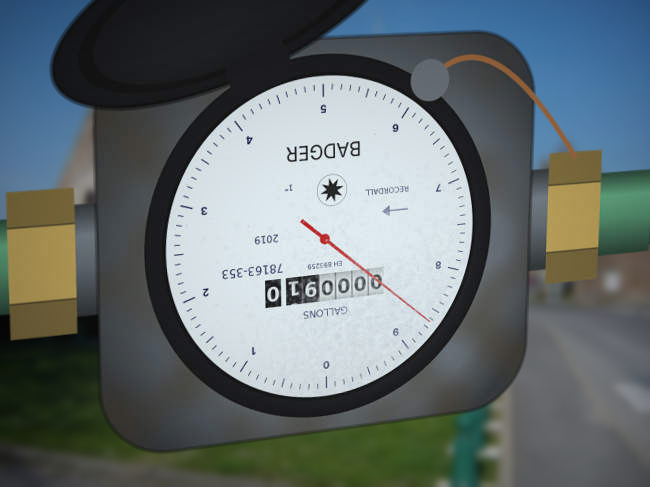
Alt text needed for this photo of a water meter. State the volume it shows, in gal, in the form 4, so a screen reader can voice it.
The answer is 908.6
